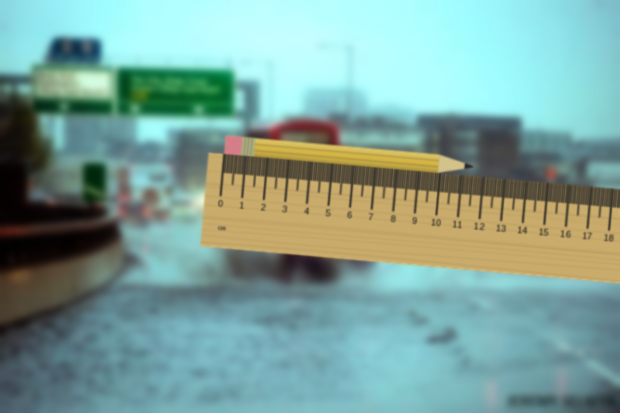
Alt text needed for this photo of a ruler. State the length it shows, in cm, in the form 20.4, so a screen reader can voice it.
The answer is 11.5
